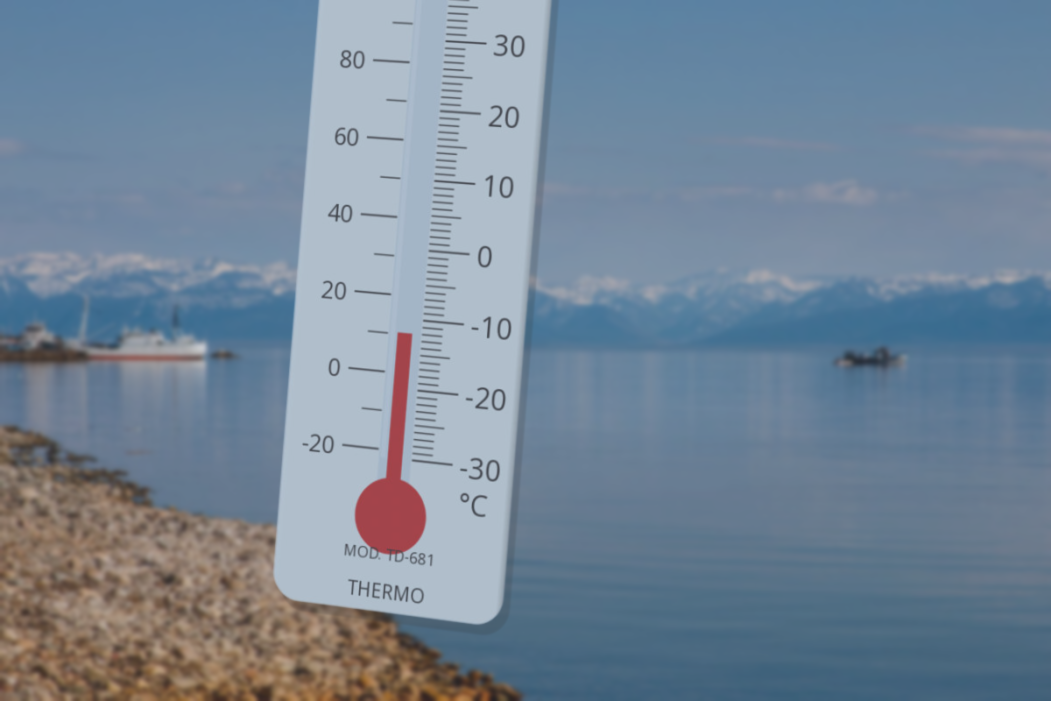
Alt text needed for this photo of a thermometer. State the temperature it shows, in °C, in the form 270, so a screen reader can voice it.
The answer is -12
